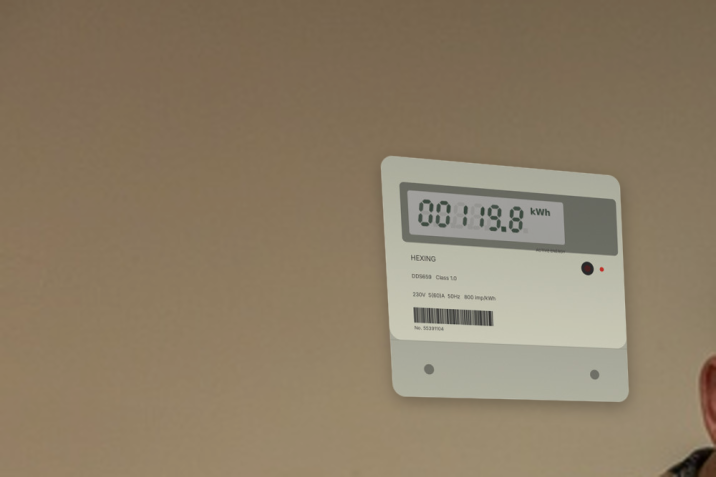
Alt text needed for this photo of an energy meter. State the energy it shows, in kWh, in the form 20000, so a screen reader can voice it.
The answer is 119.8
